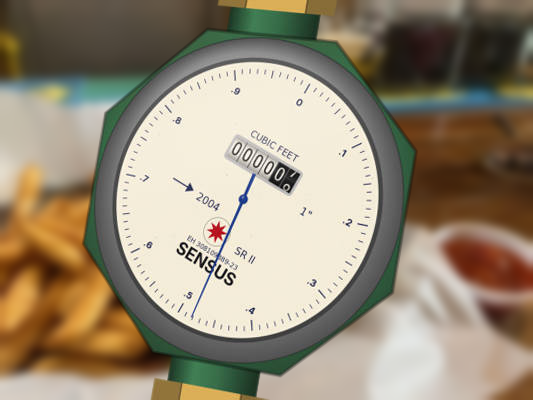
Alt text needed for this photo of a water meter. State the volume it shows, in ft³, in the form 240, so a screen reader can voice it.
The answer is 7.48
